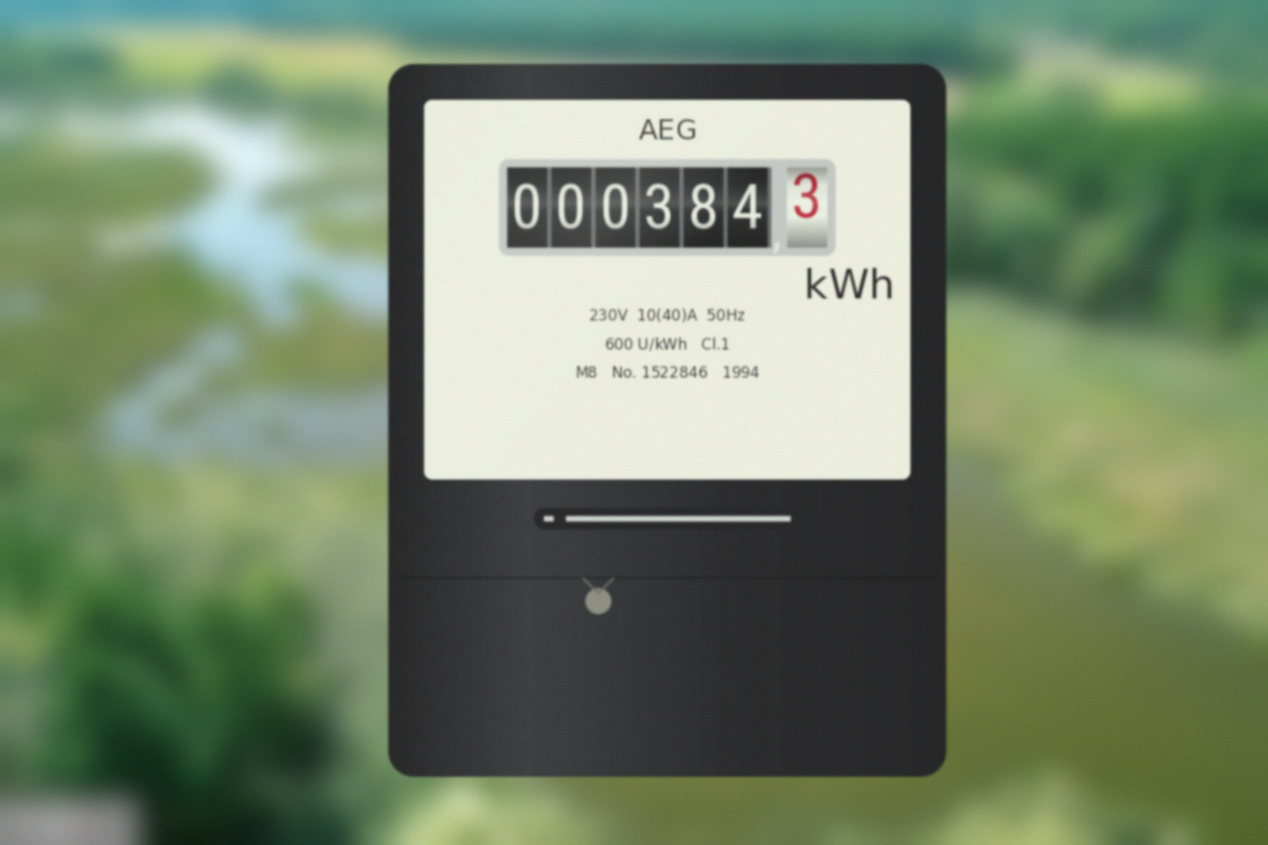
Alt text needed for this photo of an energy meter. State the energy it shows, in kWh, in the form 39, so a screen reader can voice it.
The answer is 384.3
